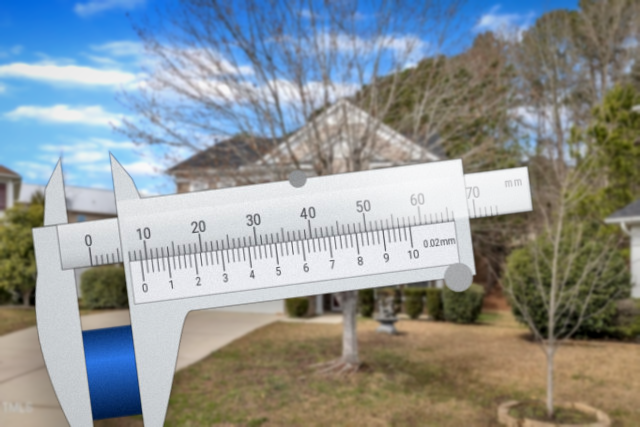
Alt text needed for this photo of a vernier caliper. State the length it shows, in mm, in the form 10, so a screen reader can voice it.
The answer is 9.0
